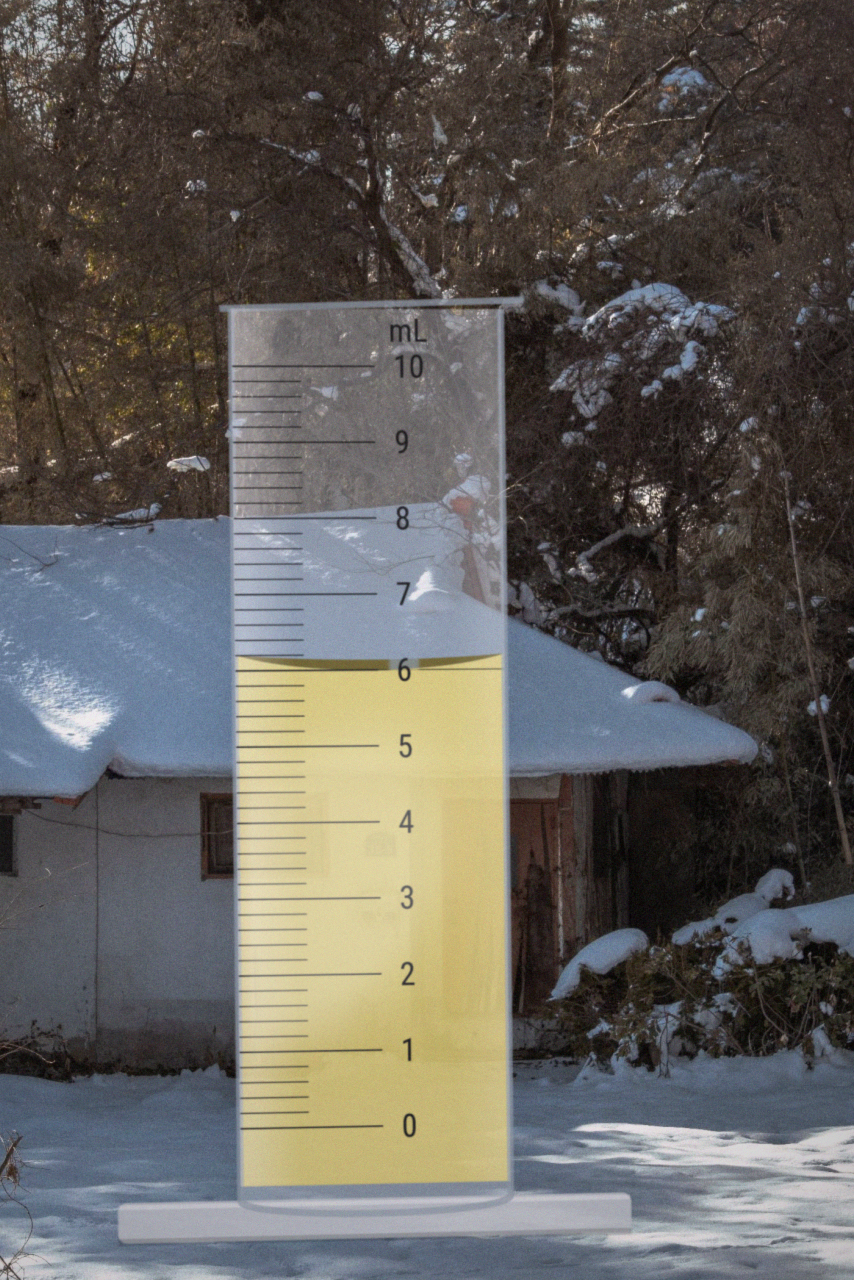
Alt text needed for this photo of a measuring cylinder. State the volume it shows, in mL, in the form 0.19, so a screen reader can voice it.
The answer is 6
